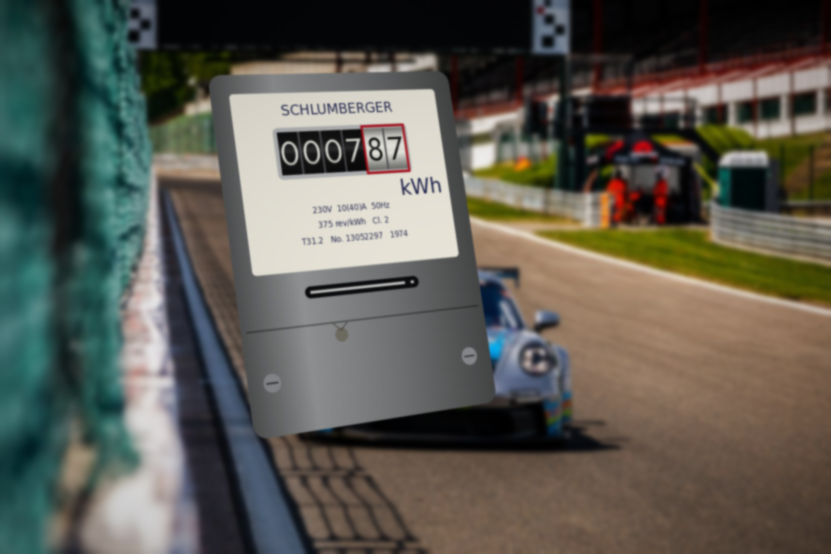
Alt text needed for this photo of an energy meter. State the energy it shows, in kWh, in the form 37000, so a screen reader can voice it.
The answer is 7.87
